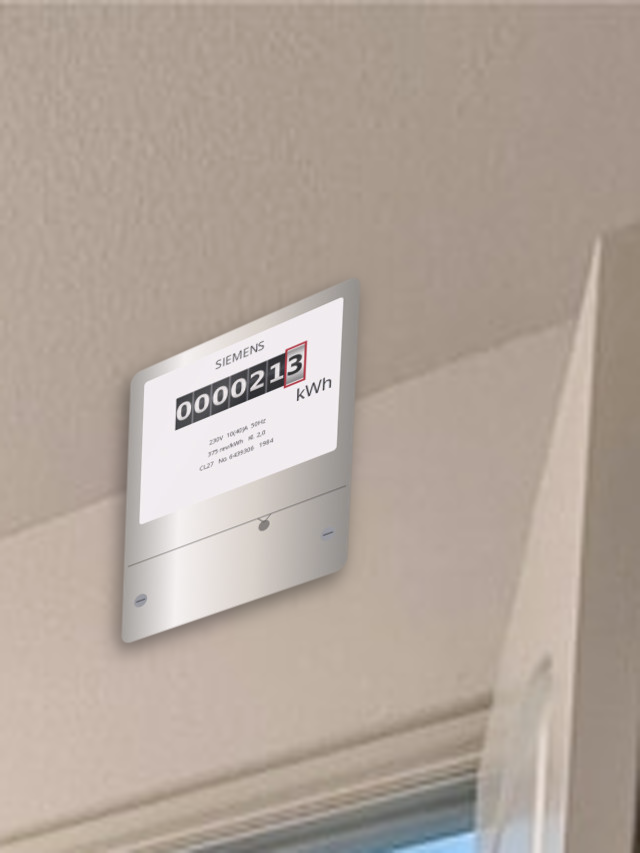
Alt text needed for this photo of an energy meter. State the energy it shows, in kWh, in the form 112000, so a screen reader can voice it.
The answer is 21.3
